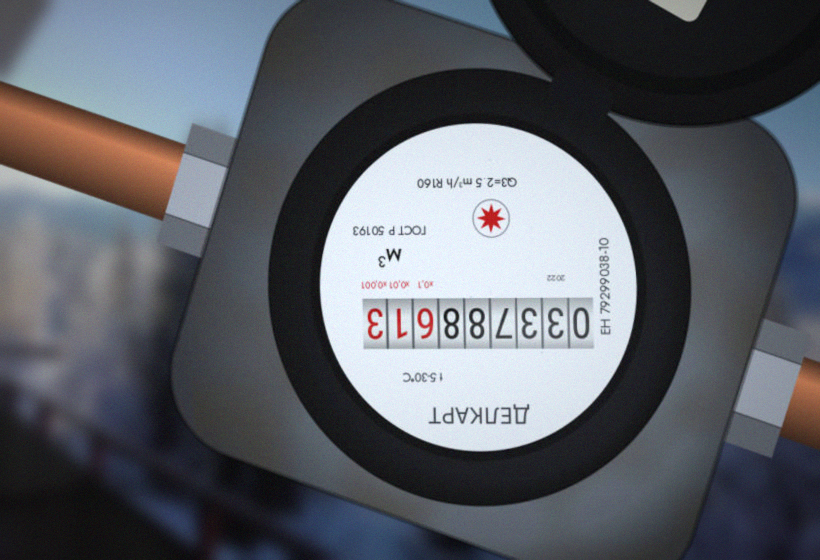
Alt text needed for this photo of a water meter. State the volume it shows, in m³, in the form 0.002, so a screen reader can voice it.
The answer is 33788.613
